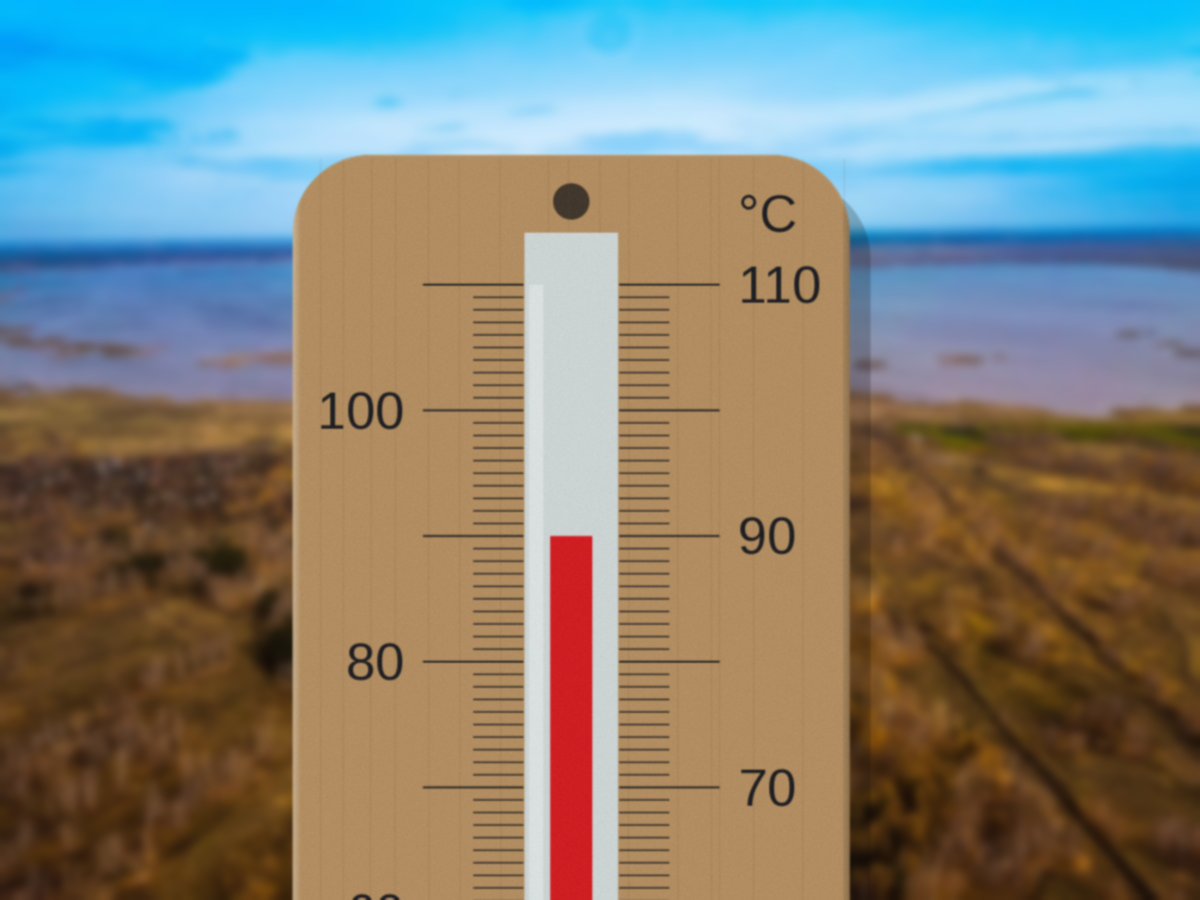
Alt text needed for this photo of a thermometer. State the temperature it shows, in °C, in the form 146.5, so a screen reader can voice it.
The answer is 90
